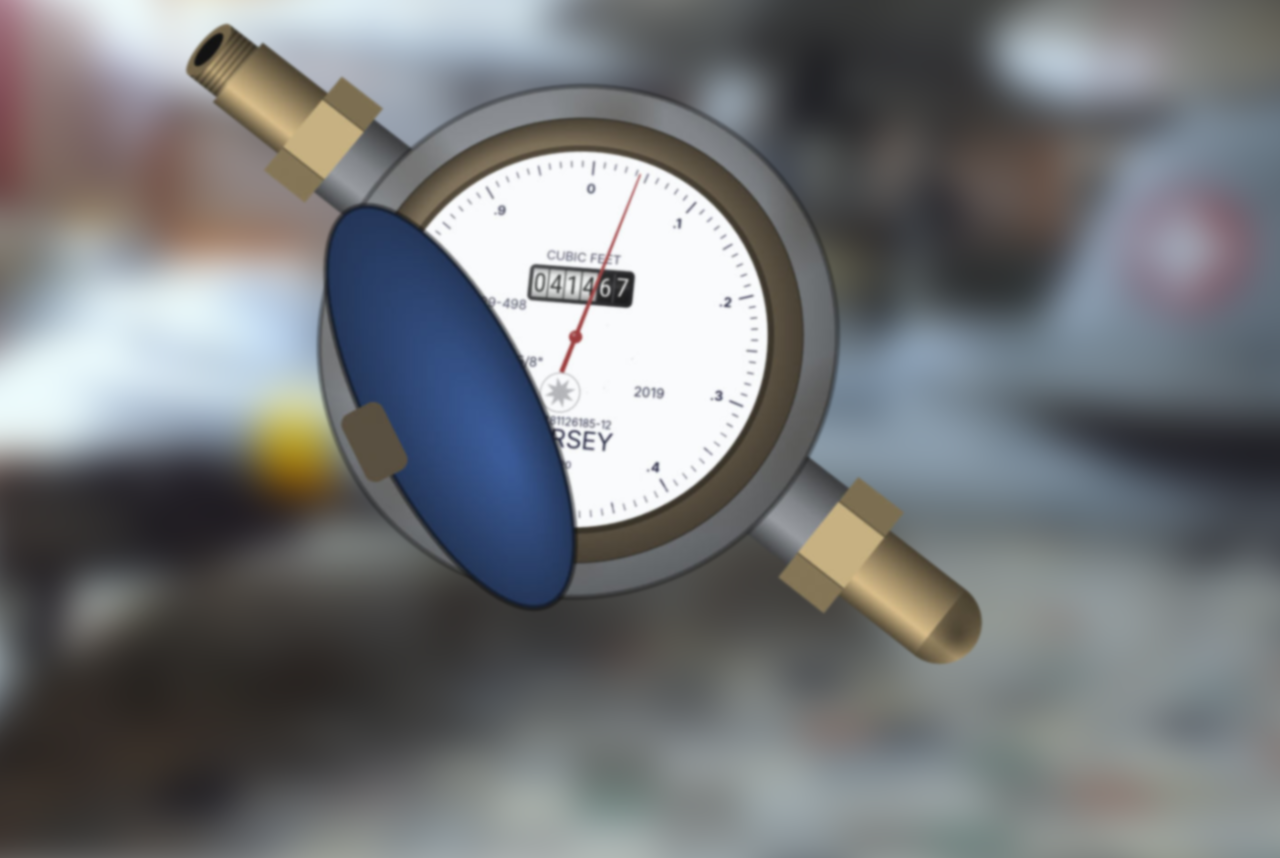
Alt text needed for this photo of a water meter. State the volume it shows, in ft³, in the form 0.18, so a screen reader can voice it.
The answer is 41467.04
